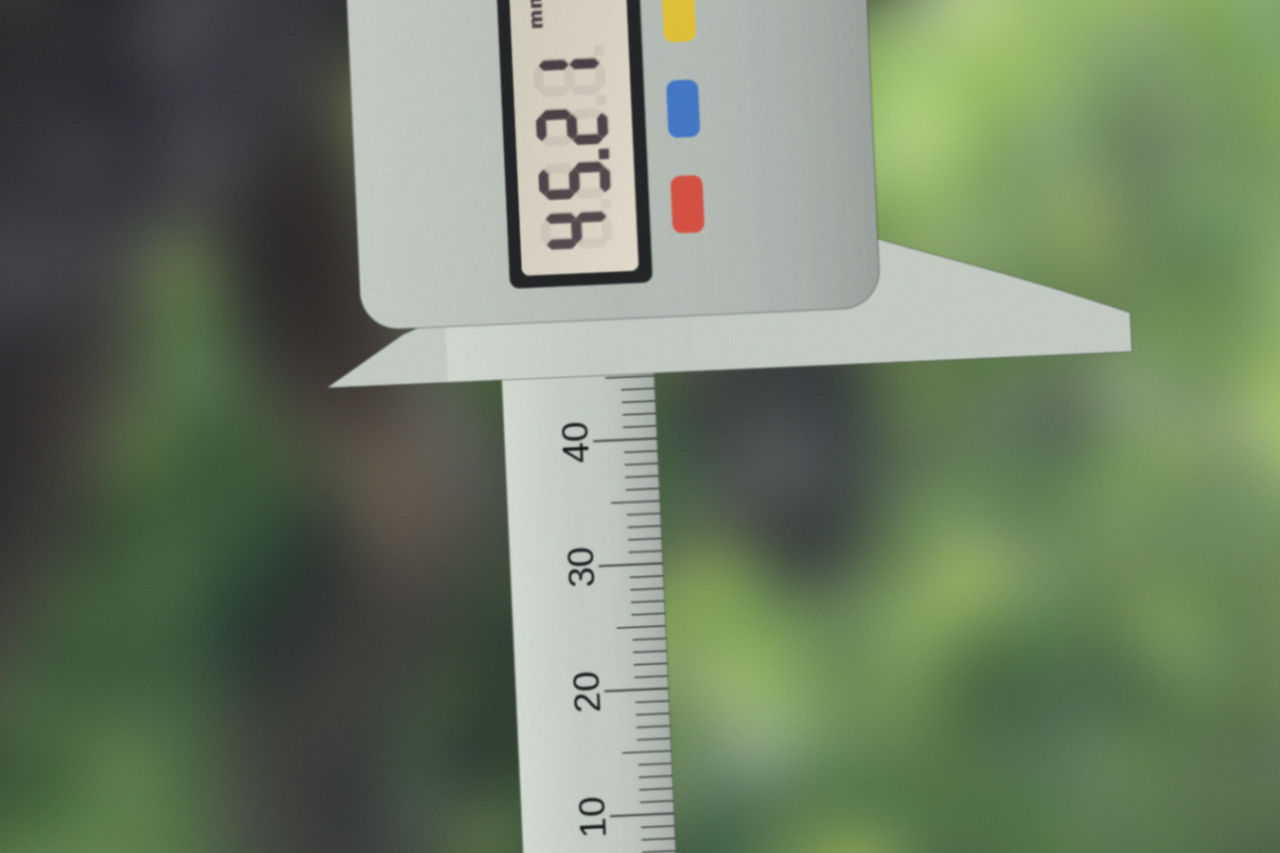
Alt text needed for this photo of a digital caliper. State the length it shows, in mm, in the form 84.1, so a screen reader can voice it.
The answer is 45.21
